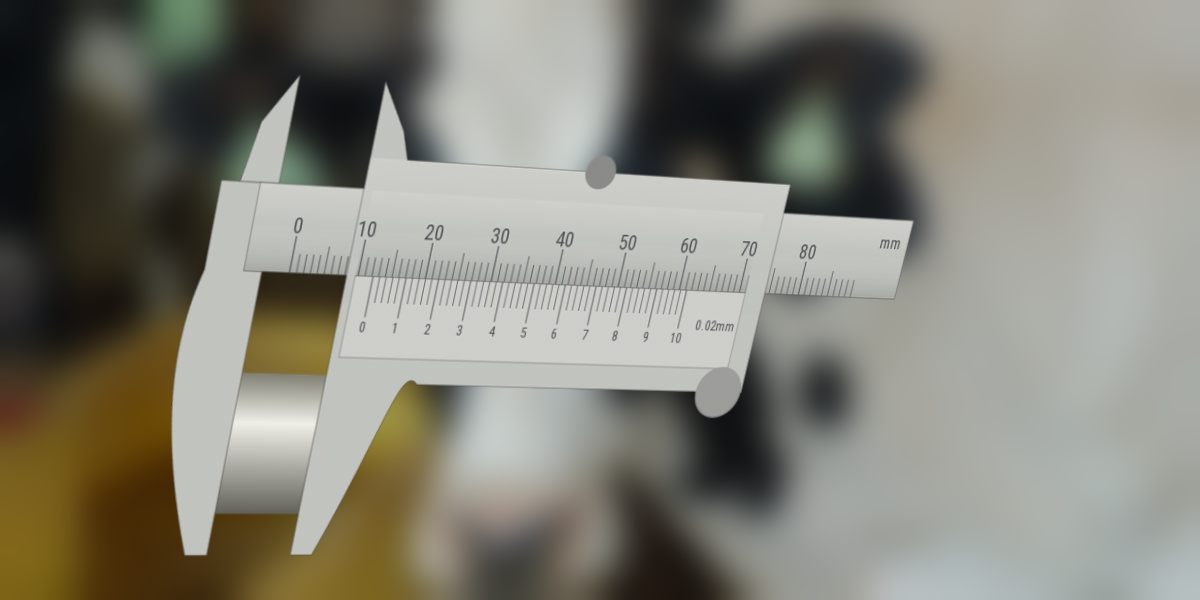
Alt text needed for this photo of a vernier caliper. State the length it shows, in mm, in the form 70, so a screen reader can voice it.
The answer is 12.2
